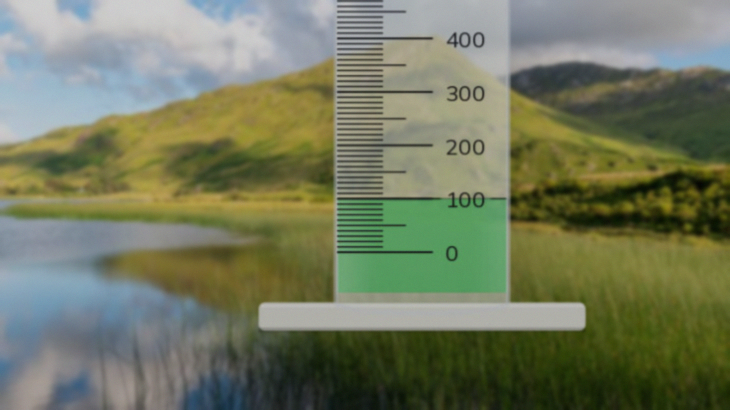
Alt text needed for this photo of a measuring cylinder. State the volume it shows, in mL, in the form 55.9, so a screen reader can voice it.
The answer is 100
